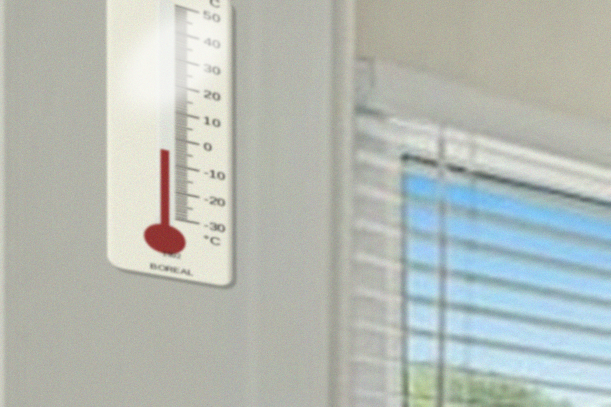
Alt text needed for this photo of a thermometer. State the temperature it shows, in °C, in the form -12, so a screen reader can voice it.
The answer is -5
